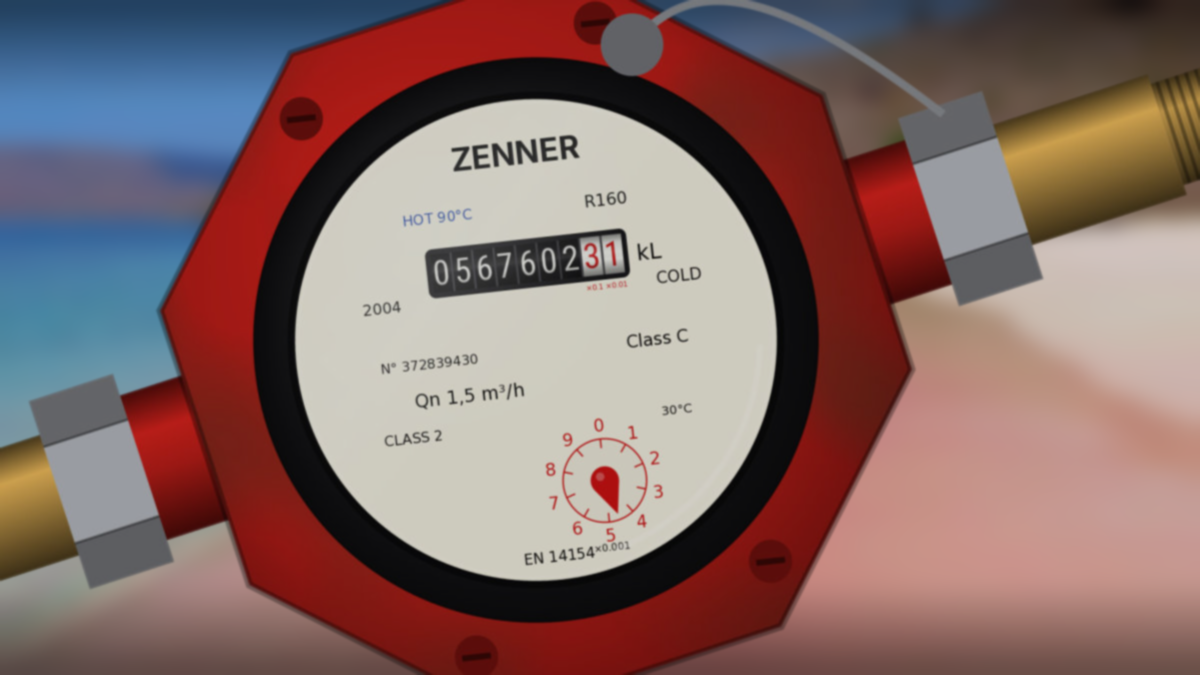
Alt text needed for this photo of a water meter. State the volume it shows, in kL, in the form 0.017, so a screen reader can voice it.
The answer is 567602.314
